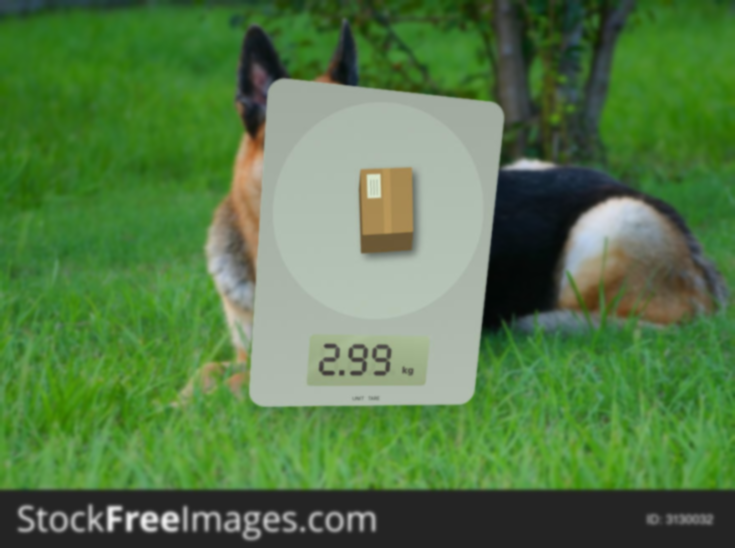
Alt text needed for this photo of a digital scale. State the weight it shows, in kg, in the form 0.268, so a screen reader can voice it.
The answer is 2.99
